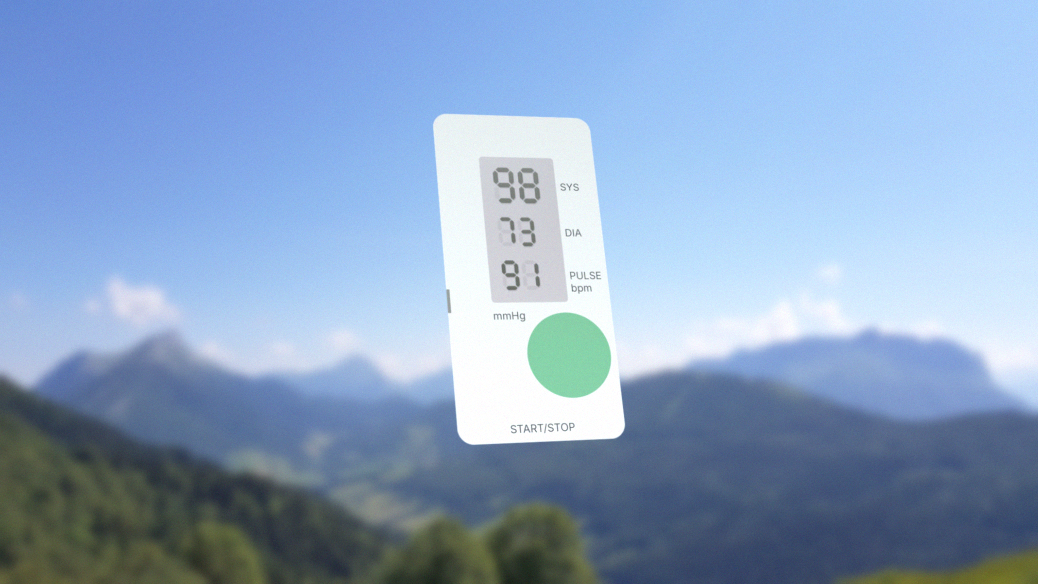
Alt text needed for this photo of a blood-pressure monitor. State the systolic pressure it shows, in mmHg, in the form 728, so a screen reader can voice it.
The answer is 98
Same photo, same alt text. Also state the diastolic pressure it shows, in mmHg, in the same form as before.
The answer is 73
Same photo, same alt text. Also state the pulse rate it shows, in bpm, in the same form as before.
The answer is 91
